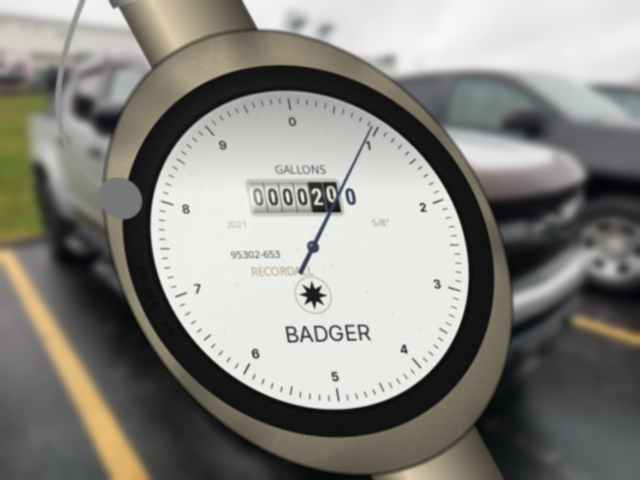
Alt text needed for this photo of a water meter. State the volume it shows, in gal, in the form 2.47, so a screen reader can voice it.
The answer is 200.9
